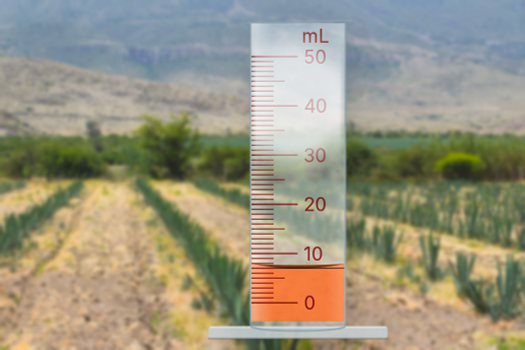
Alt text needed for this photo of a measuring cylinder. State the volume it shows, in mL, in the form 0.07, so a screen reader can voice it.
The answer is 7
